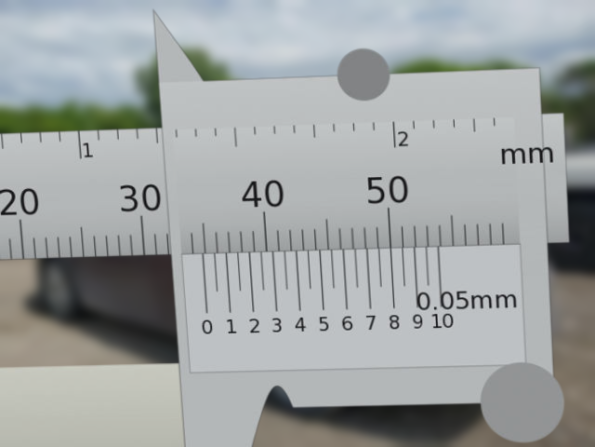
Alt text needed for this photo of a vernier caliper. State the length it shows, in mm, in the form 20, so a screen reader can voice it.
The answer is 34.8
